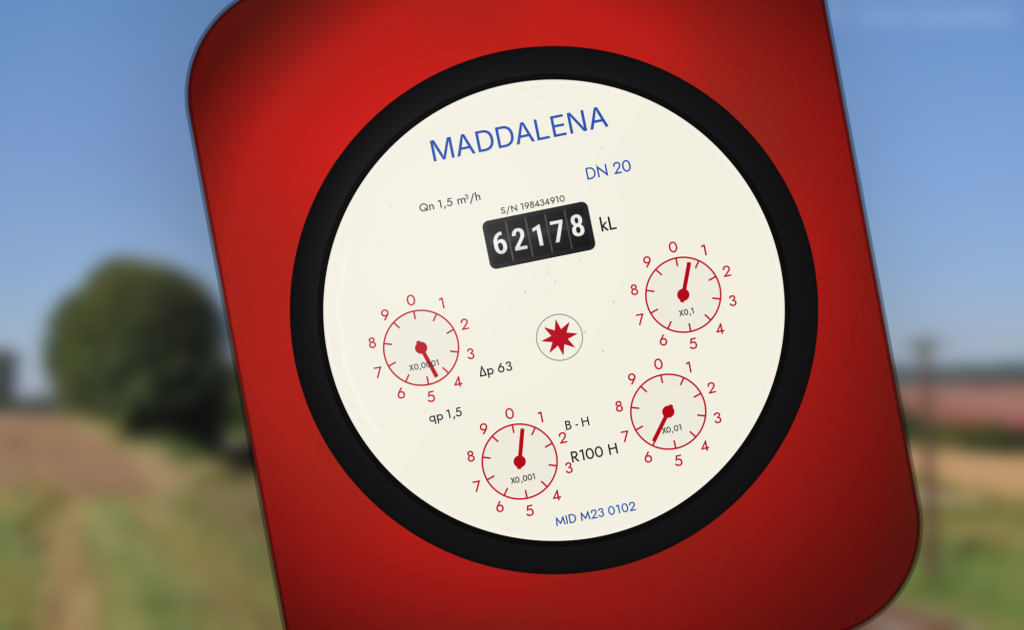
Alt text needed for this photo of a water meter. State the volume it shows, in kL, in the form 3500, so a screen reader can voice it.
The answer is 62178.0604
